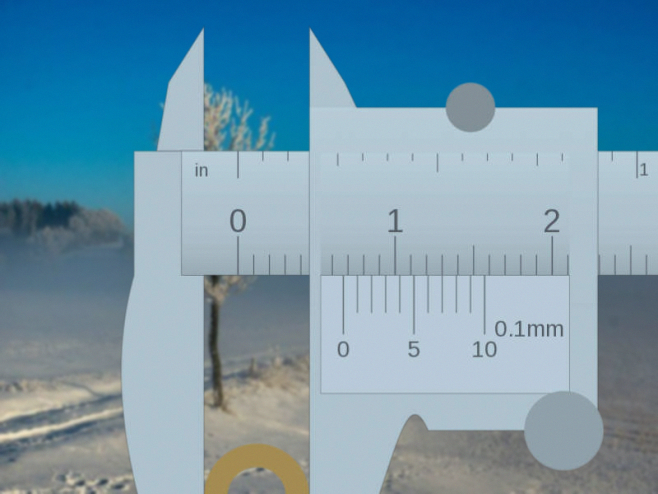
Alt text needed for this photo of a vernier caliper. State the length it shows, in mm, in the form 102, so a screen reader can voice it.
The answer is 6.7
